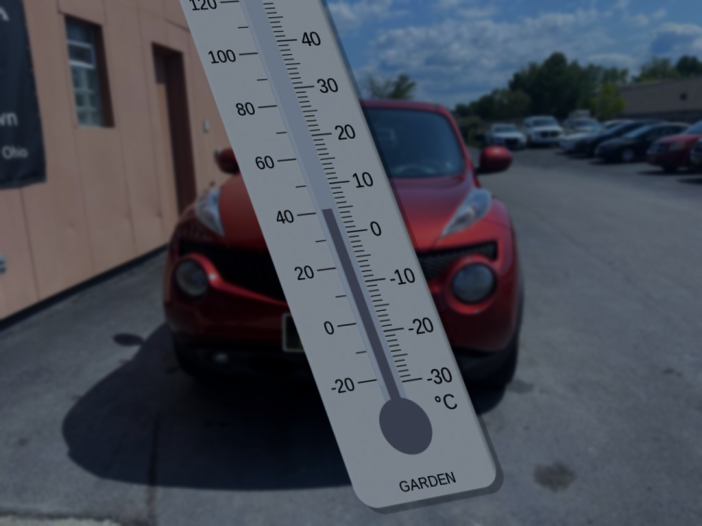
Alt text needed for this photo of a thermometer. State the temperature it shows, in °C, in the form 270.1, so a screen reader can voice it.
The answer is 5
